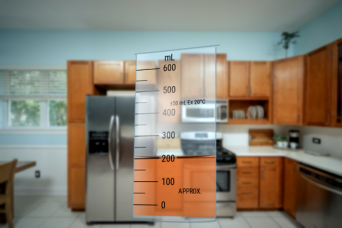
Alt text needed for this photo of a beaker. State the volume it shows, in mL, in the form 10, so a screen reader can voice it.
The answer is 200
